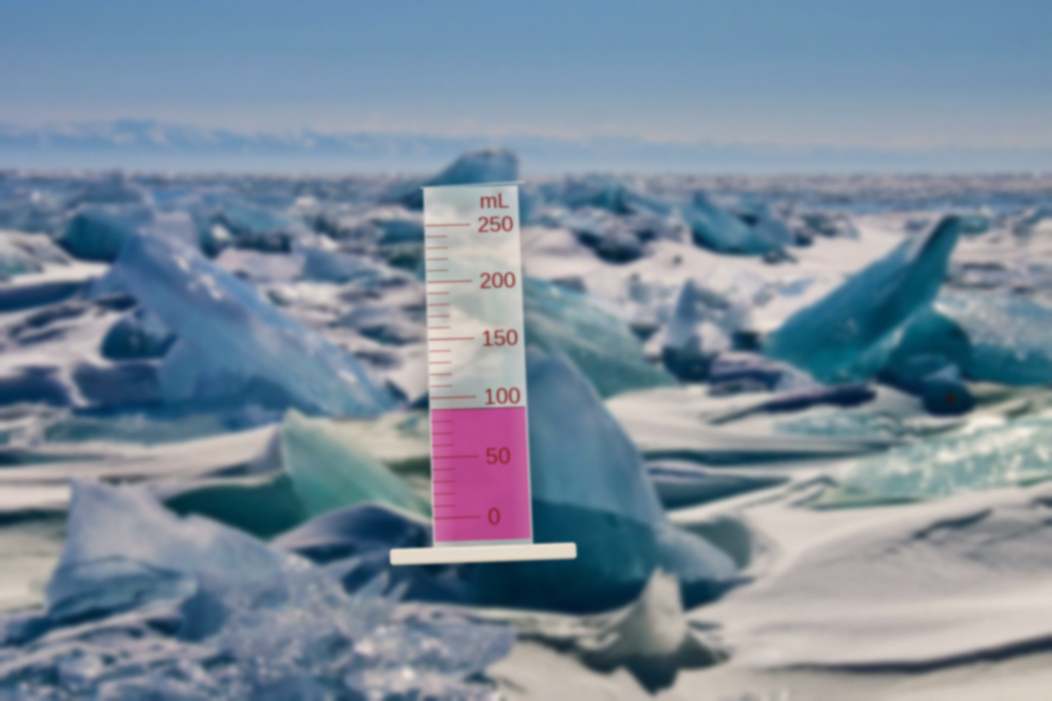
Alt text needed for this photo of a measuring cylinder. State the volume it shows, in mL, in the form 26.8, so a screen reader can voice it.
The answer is 90
